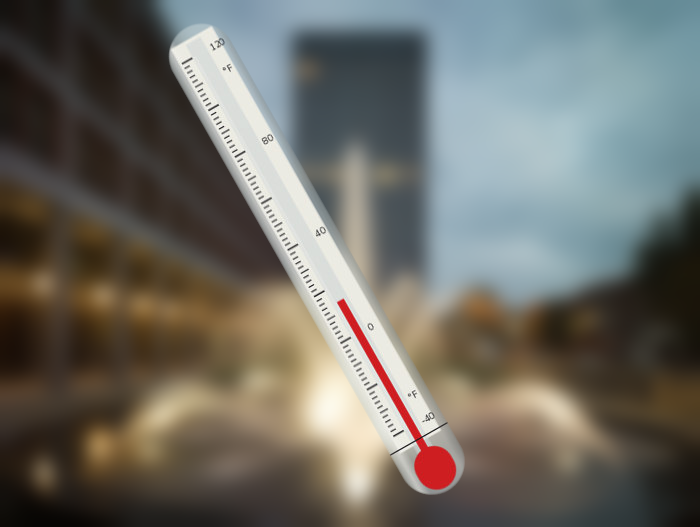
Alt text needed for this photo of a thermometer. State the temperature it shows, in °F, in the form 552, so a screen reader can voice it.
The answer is 14
